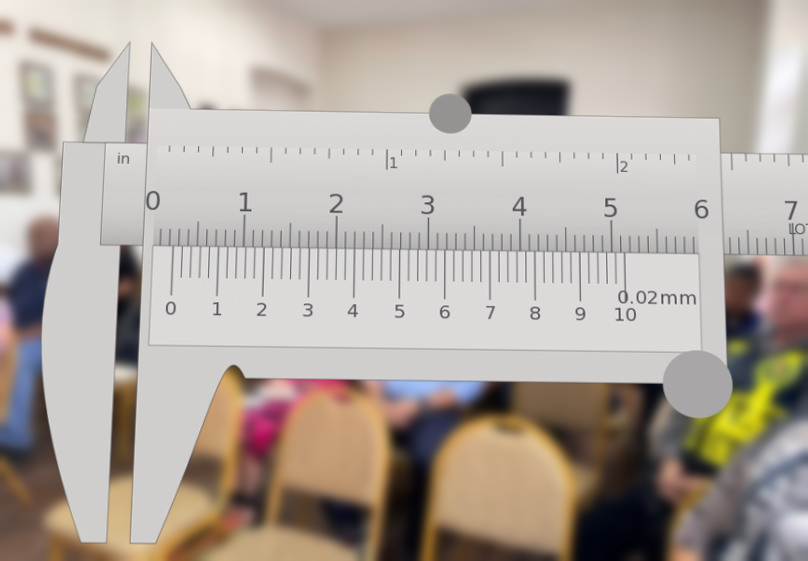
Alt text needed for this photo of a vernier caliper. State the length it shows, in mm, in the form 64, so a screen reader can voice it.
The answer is 2.4
